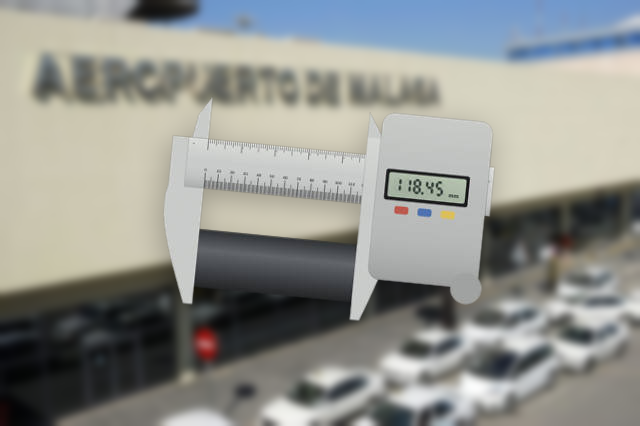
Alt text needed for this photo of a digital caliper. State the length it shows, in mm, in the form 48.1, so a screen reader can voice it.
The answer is 118.45
